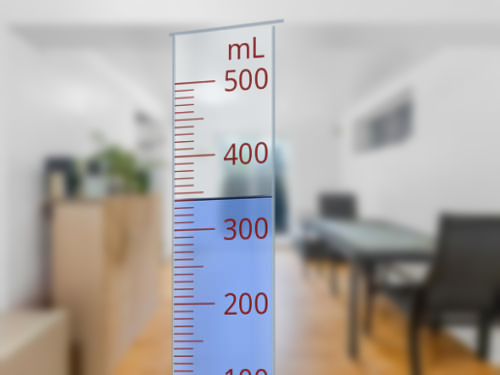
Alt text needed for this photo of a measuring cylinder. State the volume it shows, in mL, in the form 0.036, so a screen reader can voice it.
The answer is 340
